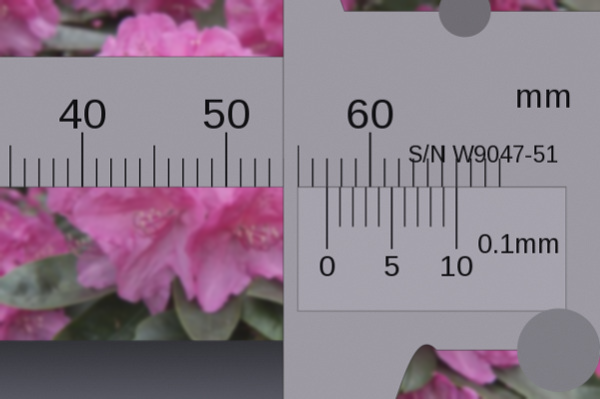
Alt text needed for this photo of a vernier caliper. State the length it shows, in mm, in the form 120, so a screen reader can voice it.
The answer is 57.0
